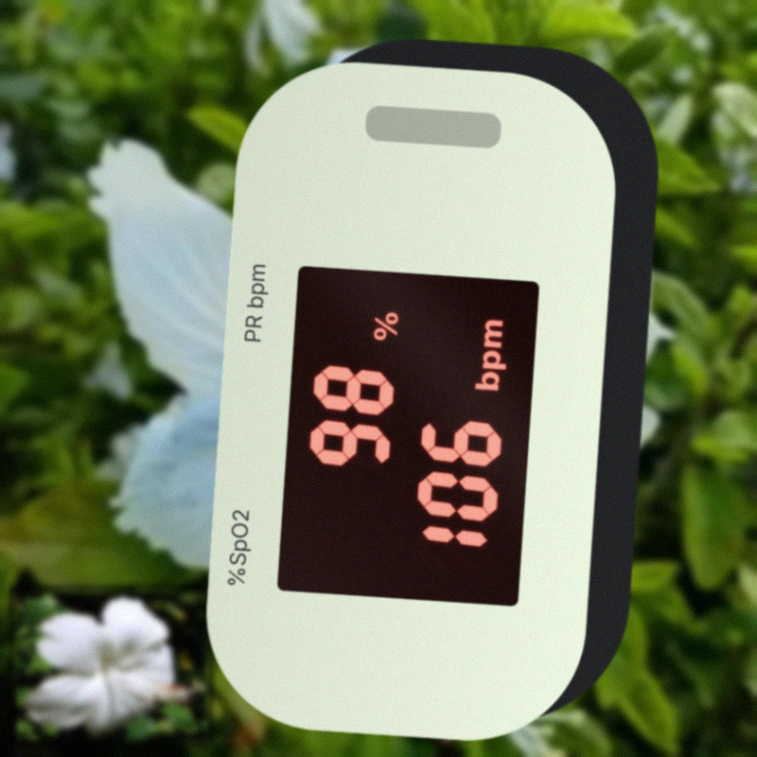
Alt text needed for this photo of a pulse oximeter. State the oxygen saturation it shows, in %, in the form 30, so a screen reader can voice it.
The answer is 98
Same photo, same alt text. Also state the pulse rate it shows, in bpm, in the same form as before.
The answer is 106
